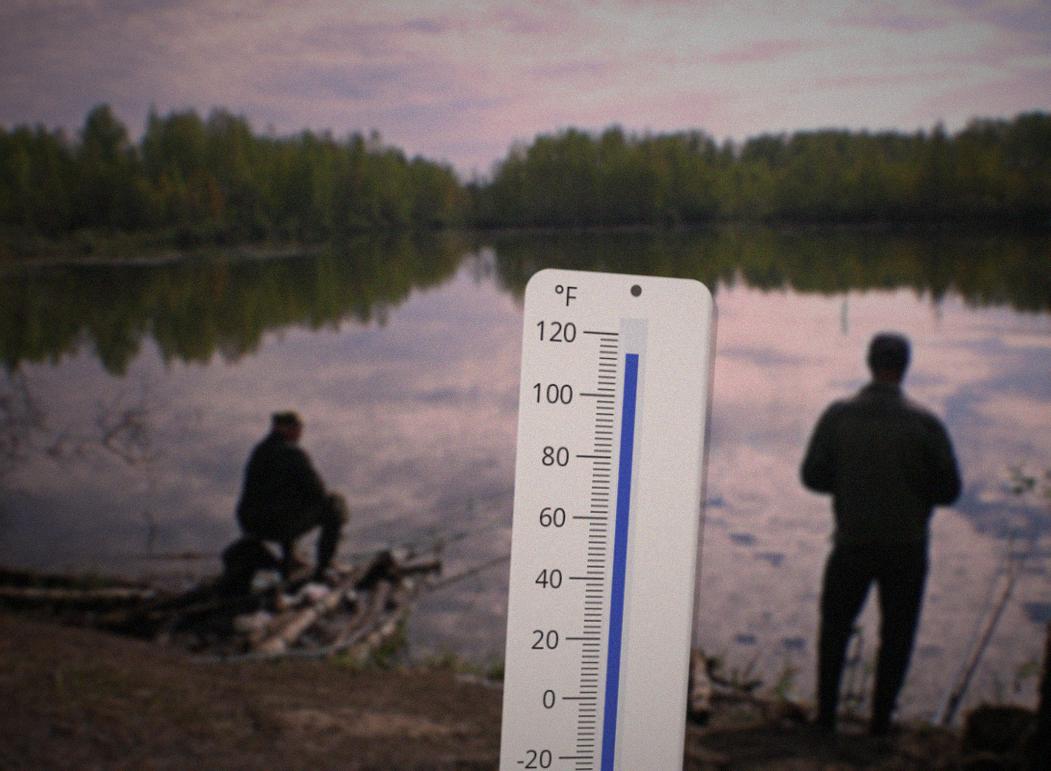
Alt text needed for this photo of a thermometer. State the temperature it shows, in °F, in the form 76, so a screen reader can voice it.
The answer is 114
